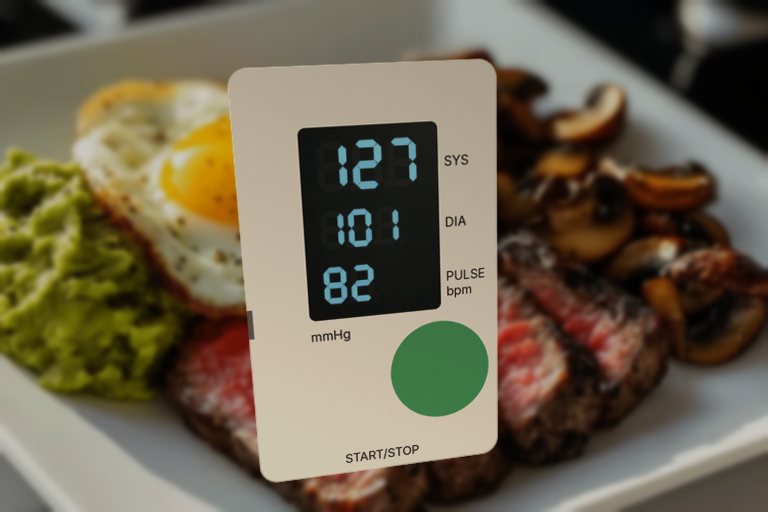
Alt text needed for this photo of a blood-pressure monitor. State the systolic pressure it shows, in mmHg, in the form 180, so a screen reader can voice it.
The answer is 127
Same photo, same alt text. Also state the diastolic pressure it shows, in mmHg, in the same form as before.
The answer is 101
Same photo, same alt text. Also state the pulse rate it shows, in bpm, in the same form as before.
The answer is 82
